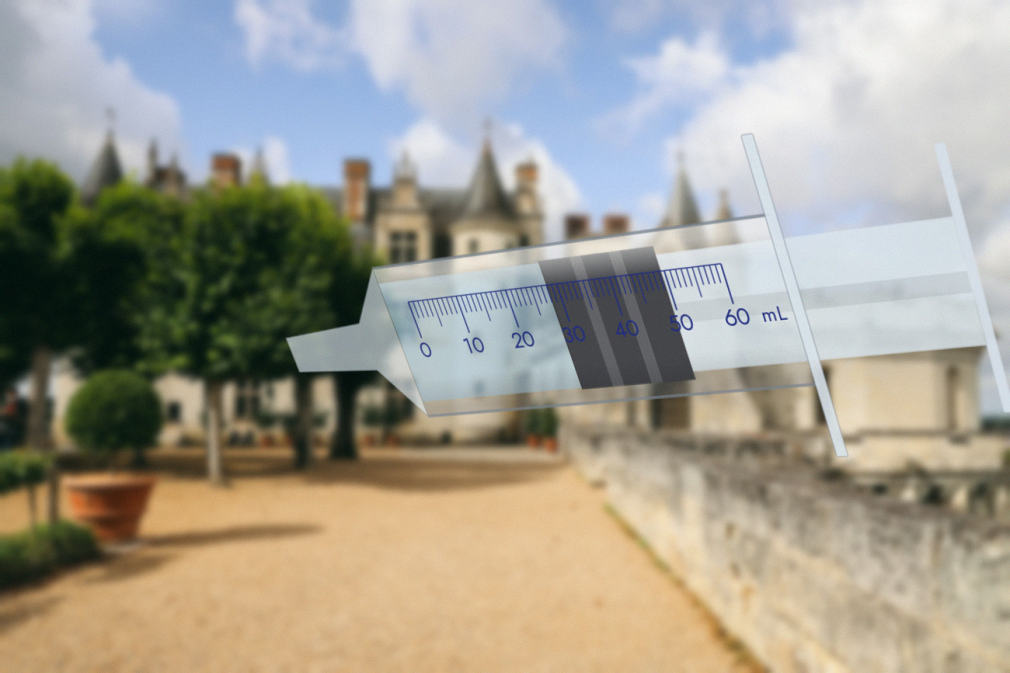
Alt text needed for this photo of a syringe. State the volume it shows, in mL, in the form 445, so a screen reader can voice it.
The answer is 28
